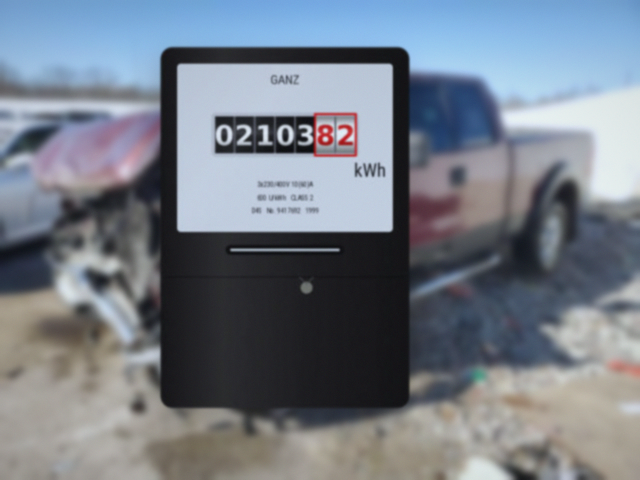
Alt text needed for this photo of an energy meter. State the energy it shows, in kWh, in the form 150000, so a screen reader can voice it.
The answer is 2103.82
